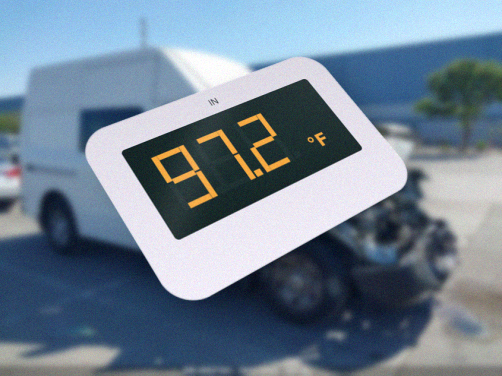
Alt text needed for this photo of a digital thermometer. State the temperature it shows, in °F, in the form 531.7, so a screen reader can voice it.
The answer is 97.2
